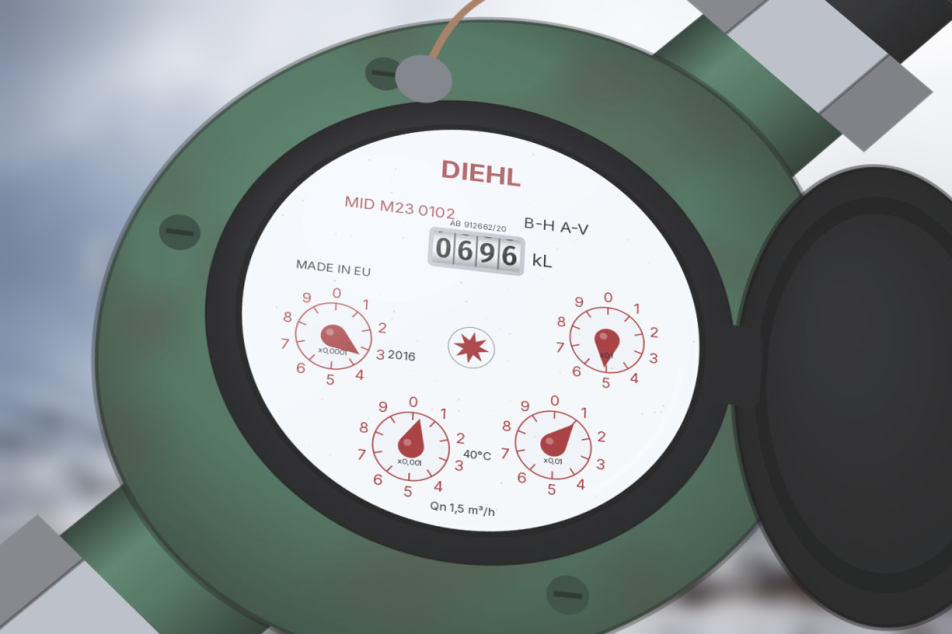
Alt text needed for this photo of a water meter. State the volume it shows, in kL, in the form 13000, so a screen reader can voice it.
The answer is 696.5103
